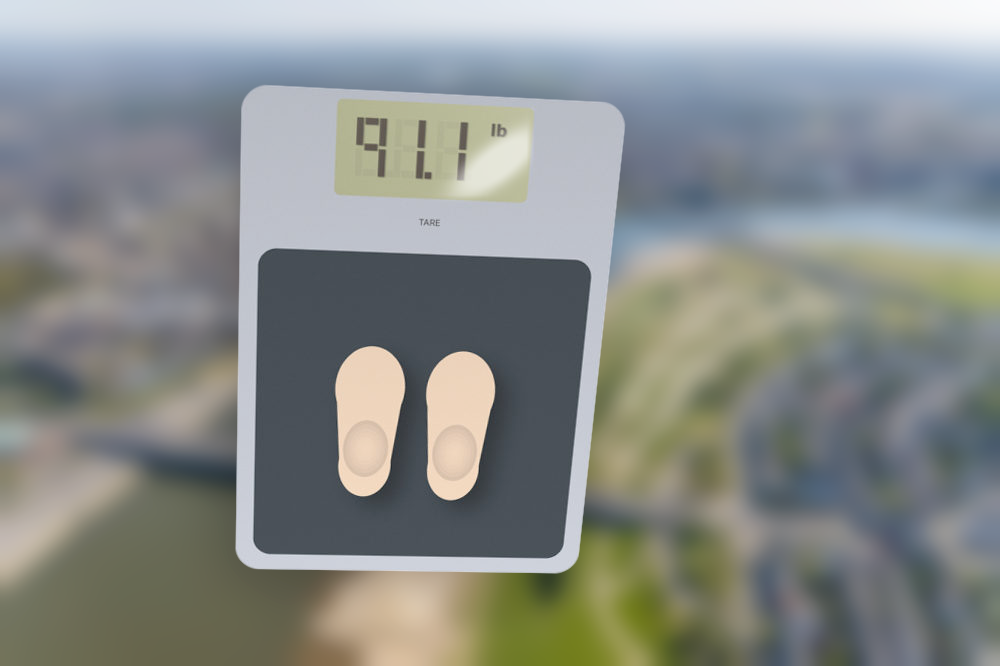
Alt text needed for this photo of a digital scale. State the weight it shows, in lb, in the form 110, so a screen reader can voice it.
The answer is 91.1
